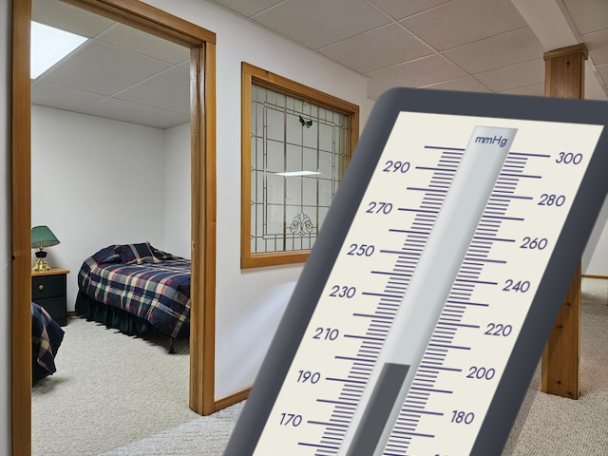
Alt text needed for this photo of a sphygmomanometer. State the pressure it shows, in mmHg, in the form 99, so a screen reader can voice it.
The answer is 200
